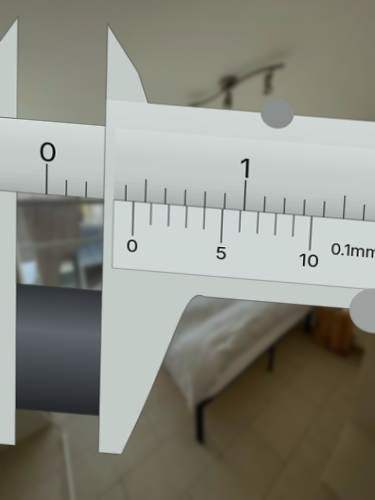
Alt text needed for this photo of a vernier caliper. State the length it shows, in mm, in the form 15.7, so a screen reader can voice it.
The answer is 4.4
